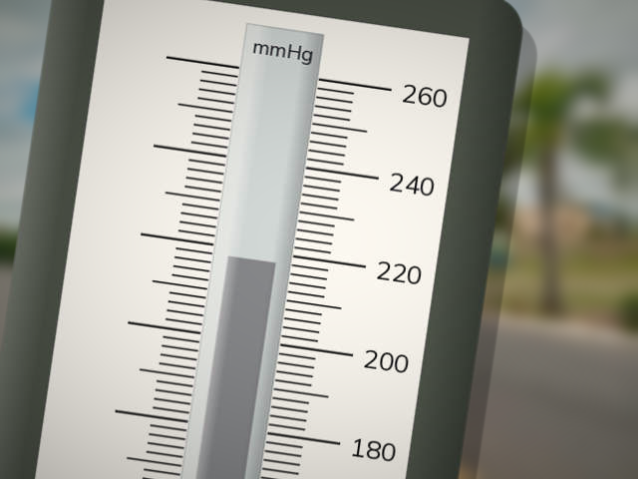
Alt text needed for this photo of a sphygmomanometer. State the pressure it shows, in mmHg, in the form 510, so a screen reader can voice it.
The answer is 218
